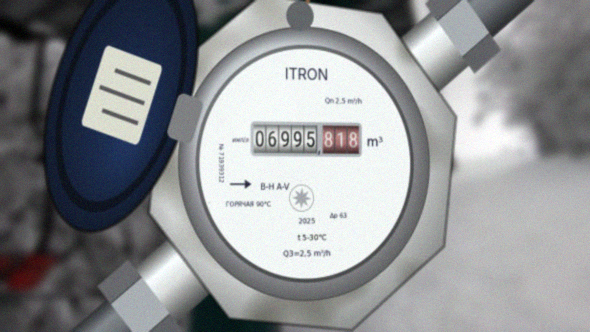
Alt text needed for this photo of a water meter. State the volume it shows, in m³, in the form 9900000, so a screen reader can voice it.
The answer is 6995.818
